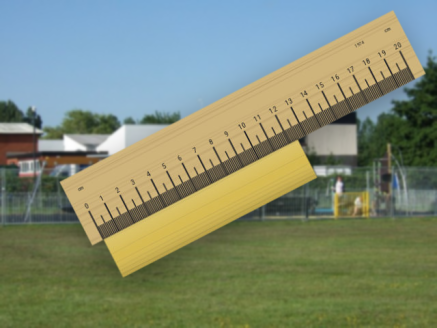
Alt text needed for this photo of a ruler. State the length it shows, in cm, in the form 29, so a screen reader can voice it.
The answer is 12.5
